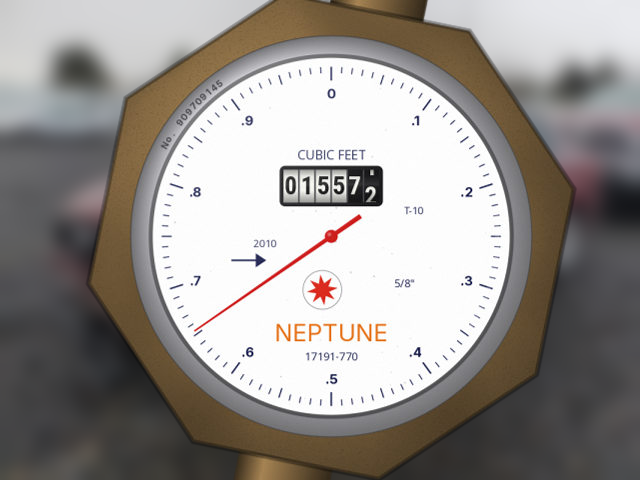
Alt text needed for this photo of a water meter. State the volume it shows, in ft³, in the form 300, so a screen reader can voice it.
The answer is 15571.65
